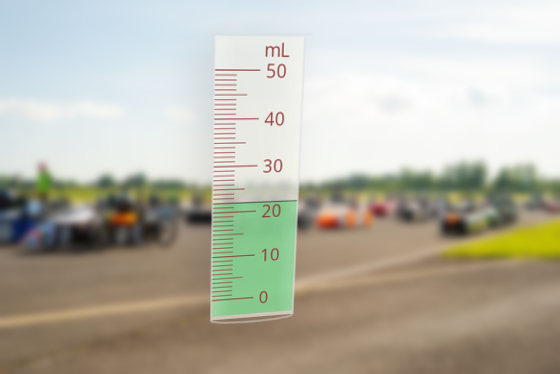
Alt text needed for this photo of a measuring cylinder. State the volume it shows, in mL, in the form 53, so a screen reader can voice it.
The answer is 22
